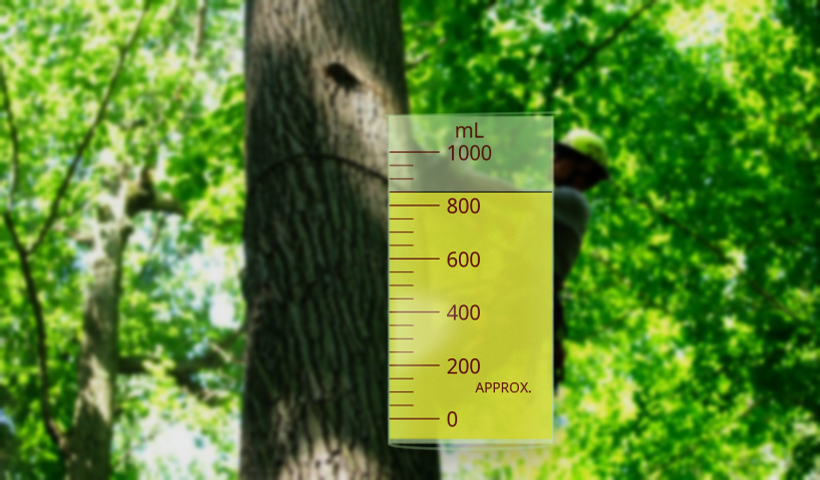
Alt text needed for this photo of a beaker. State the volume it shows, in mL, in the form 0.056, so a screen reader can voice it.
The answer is 850
